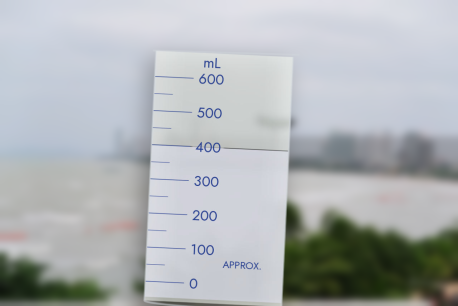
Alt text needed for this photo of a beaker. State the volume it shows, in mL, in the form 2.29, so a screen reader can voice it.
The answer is 400
